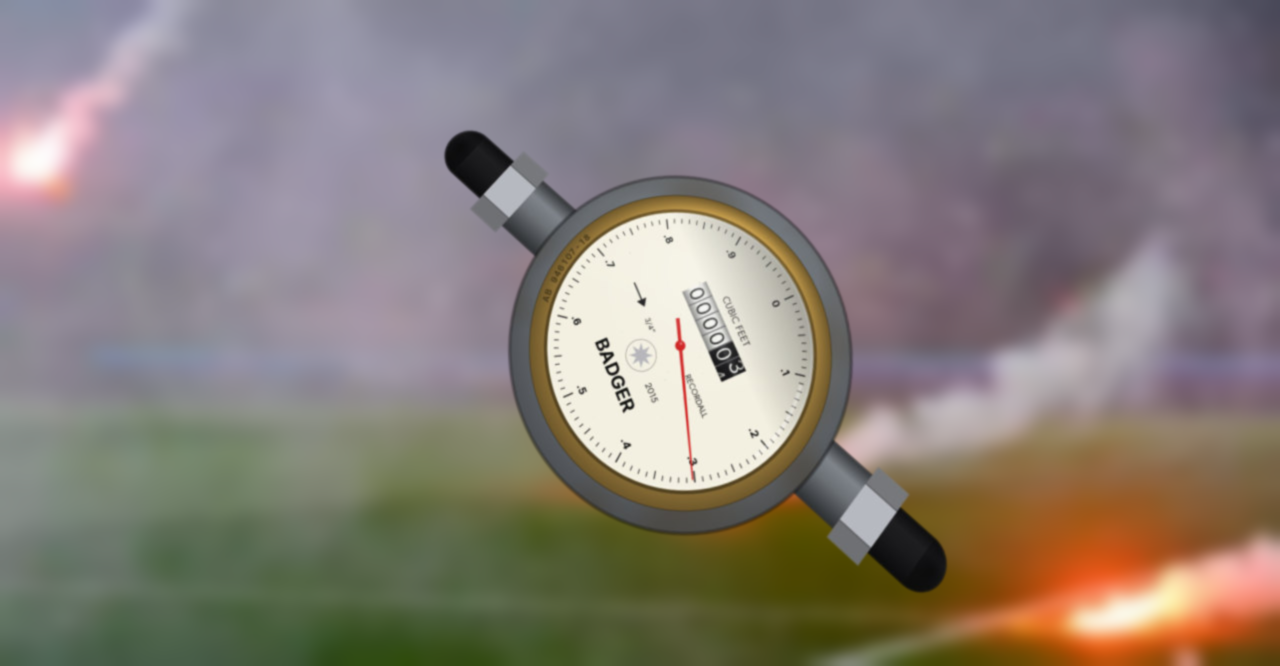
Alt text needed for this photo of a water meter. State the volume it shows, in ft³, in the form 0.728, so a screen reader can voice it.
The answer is 3.30
